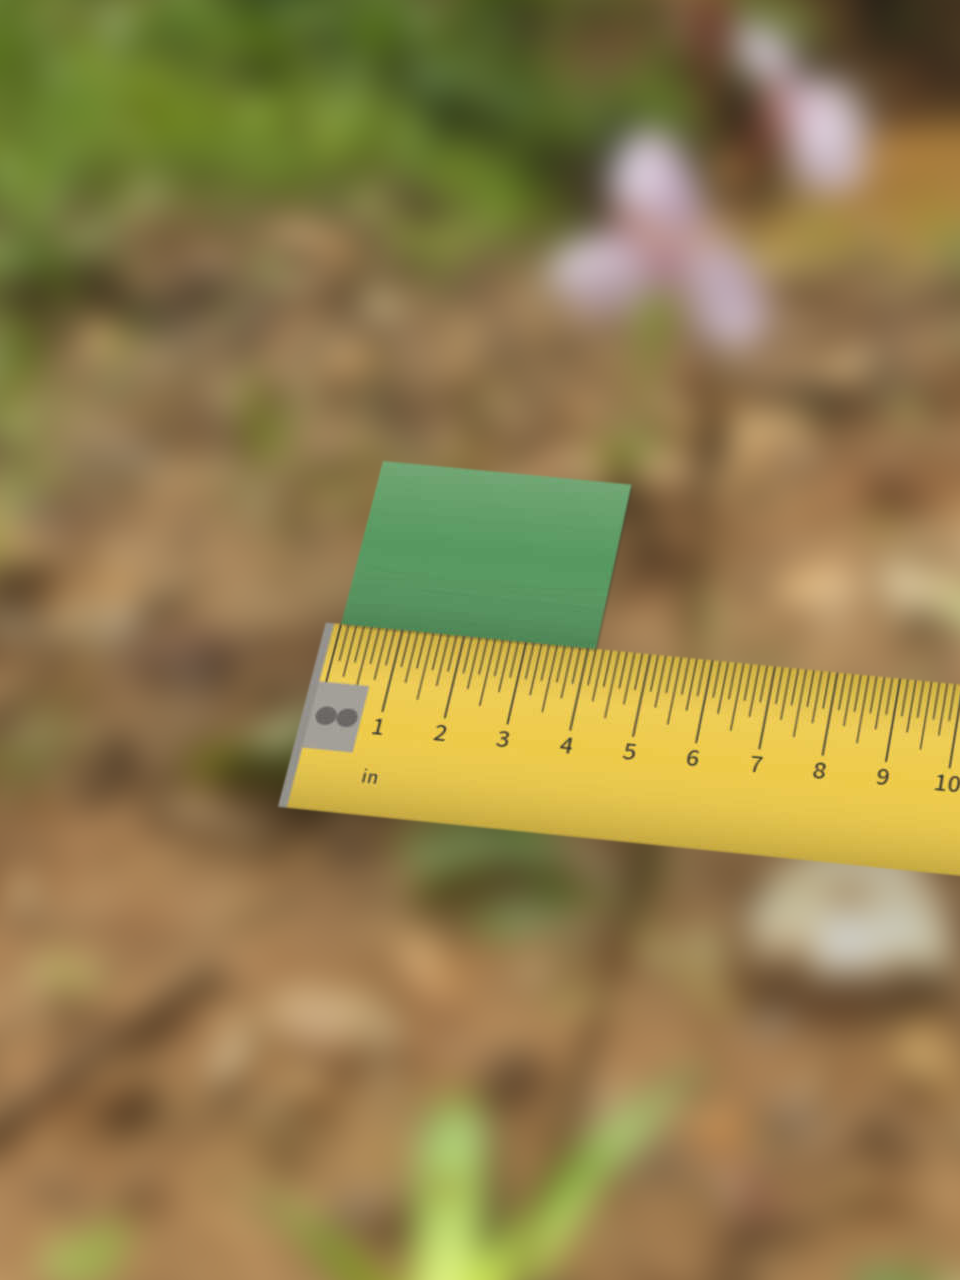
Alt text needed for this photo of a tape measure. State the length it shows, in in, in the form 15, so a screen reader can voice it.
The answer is 4.125
